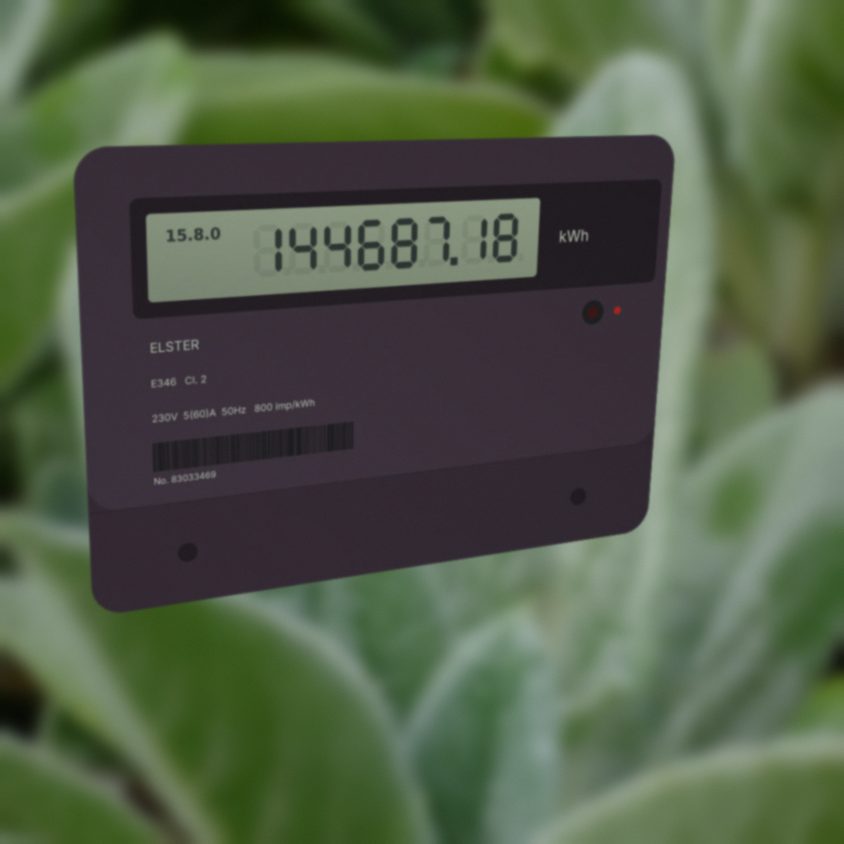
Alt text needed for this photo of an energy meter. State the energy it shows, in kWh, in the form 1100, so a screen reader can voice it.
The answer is 144687.18
